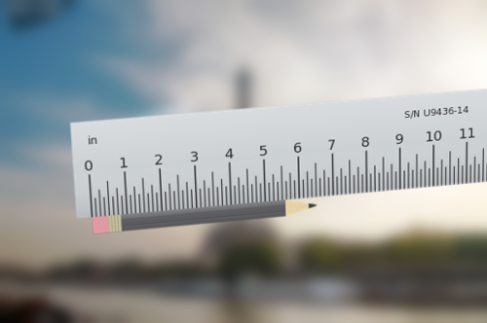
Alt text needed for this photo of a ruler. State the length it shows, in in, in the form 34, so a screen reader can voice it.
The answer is 6.5
